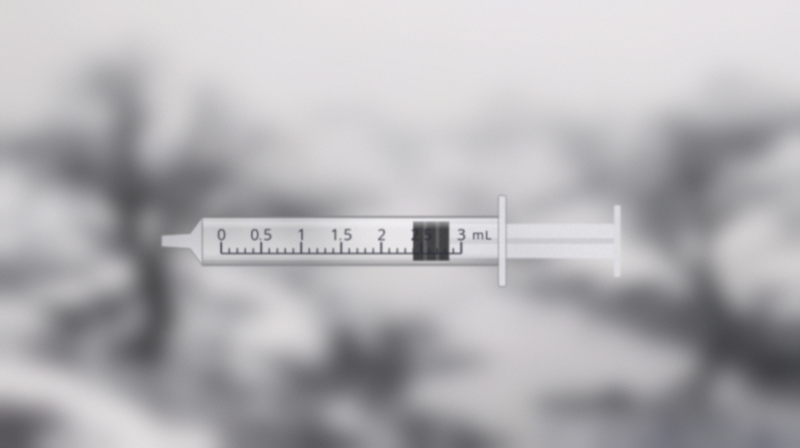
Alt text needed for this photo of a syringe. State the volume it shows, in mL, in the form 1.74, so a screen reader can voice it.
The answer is 2.4
